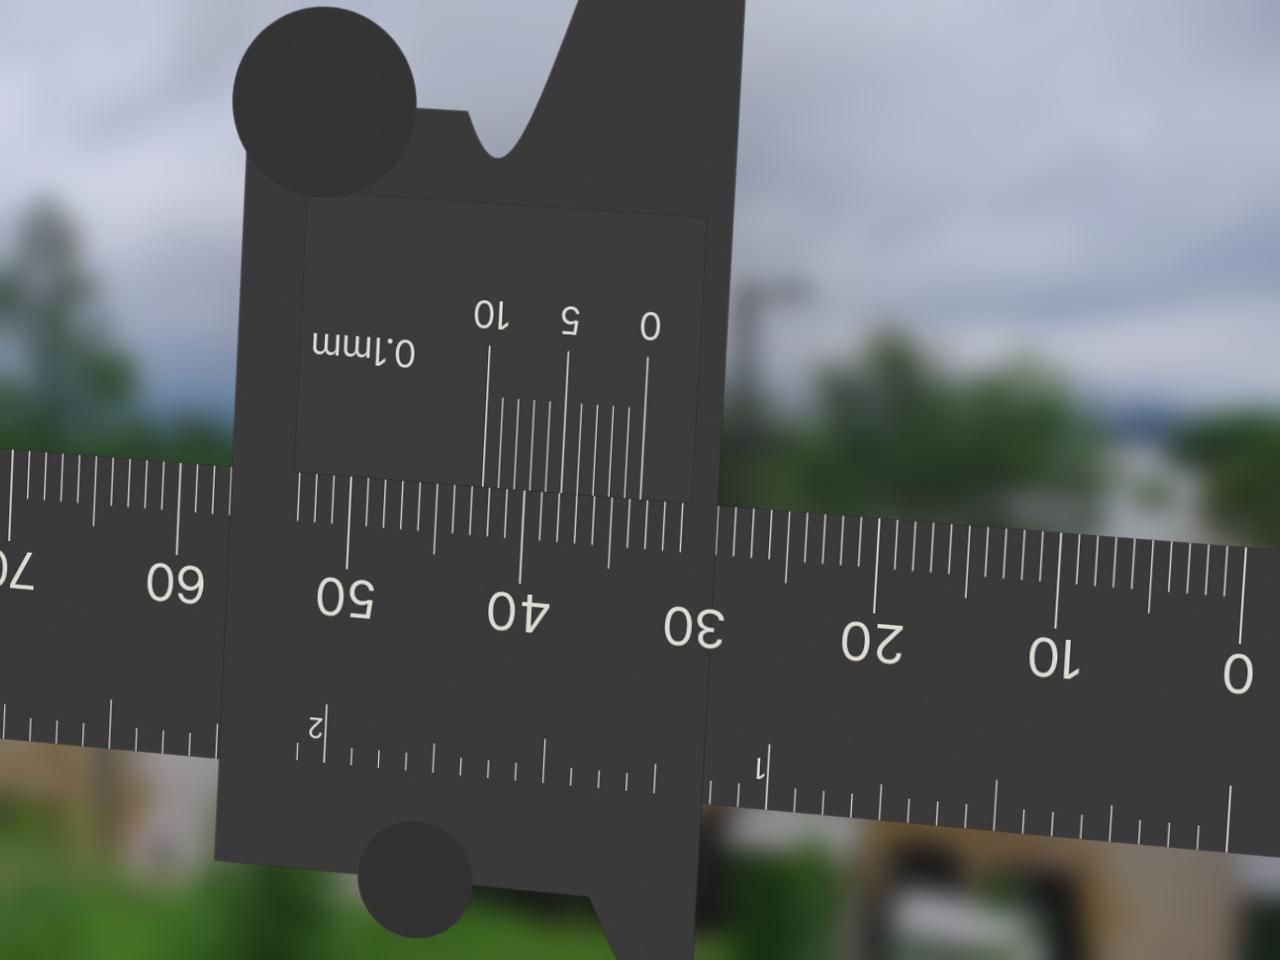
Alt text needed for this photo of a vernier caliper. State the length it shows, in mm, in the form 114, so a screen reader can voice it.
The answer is 33.4
